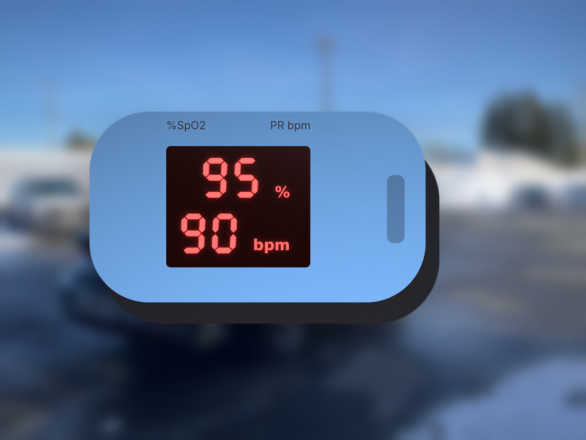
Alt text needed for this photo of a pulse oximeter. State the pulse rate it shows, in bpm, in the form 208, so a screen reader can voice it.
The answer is 90
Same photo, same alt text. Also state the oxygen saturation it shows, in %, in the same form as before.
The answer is 95
